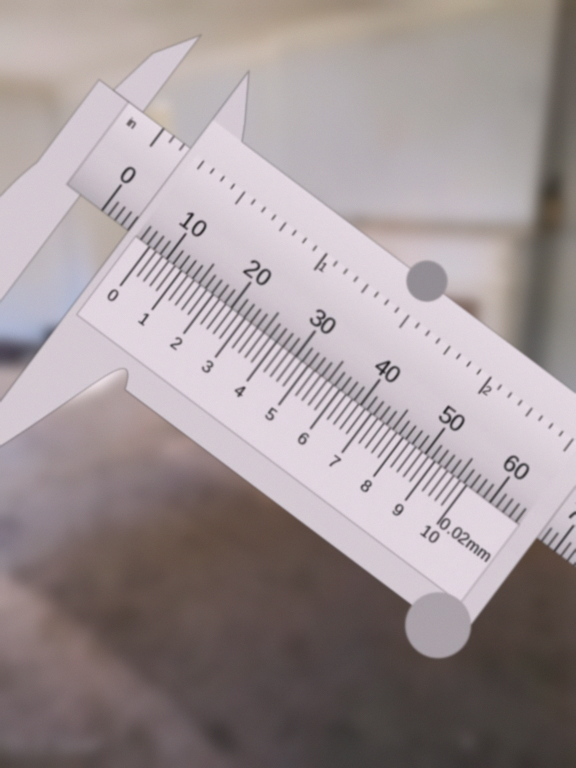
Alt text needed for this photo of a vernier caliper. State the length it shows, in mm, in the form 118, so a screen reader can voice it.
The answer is 7.4
